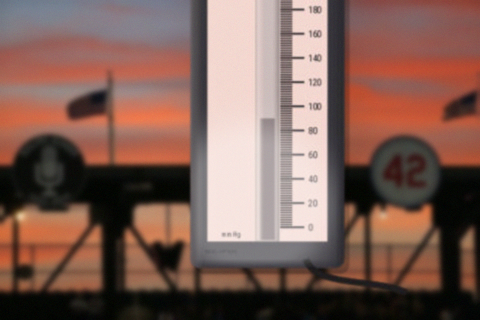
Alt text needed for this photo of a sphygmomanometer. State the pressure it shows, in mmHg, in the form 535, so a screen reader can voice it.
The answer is 90
